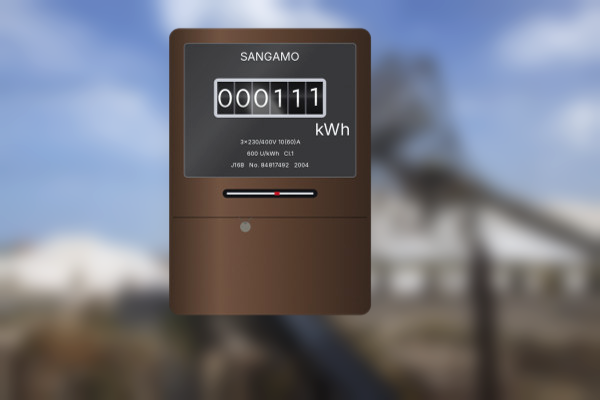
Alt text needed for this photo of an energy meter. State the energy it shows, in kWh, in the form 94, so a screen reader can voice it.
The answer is 111
